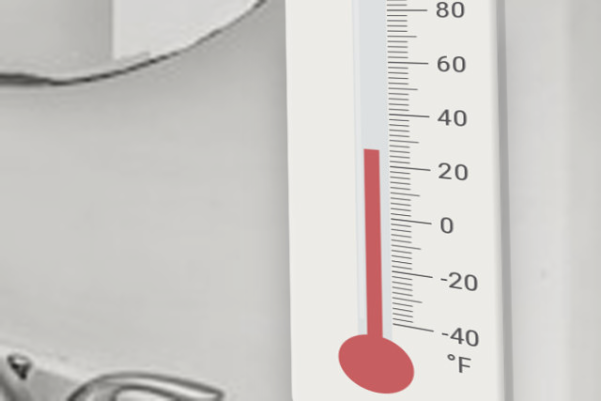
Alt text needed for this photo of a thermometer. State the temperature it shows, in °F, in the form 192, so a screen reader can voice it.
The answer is 26
